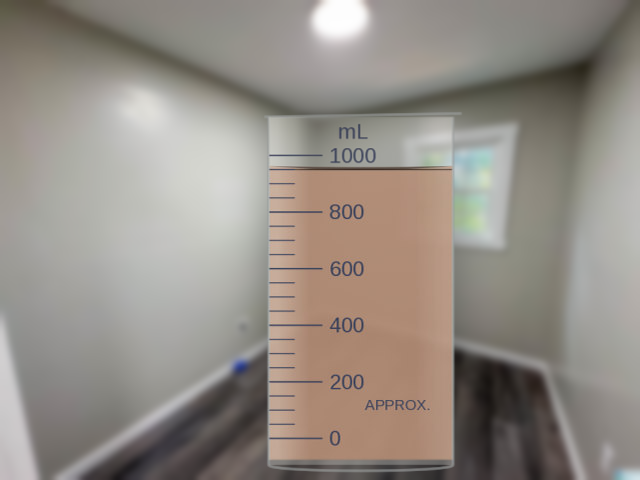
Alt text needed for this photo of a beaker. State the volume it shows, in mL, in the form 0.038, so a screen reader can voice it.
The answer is 950
